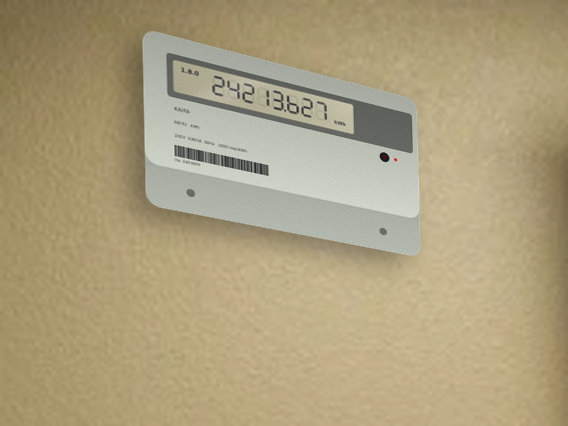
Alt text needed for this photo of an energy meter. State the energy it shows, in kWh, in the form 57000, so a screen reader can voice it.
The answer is 24213.627
